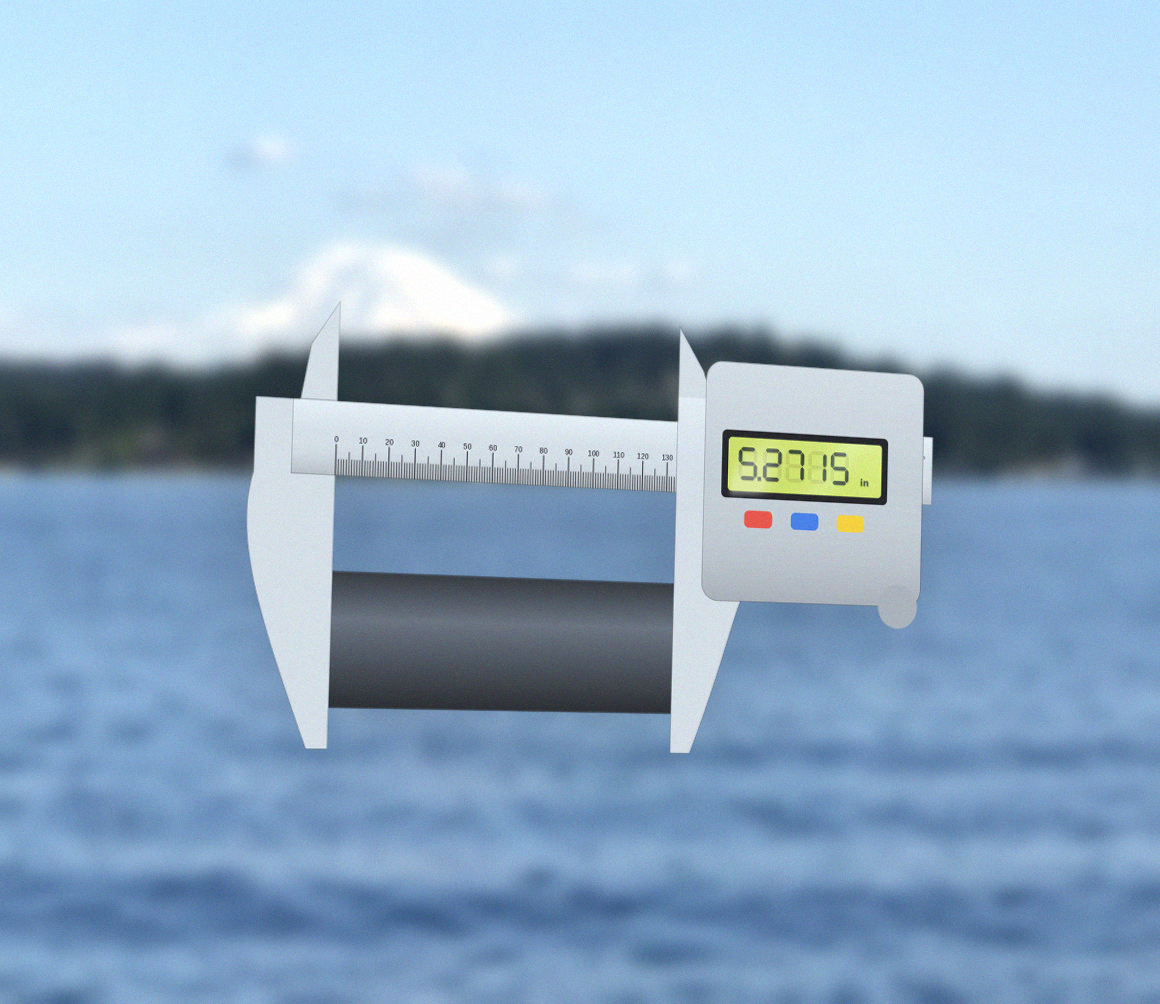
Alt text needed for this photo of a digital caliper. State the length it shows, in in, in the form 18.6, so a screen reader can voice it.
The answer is 5.2715
